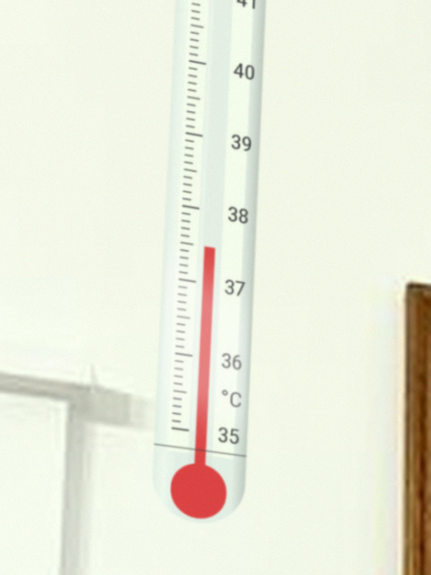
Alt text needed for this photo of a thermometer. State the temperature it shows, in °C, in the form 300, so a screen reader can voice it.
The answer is 37.5
